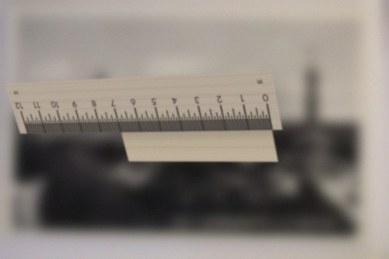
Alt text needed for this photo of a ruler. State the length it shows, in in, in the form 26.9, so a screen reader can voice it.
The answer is 7
